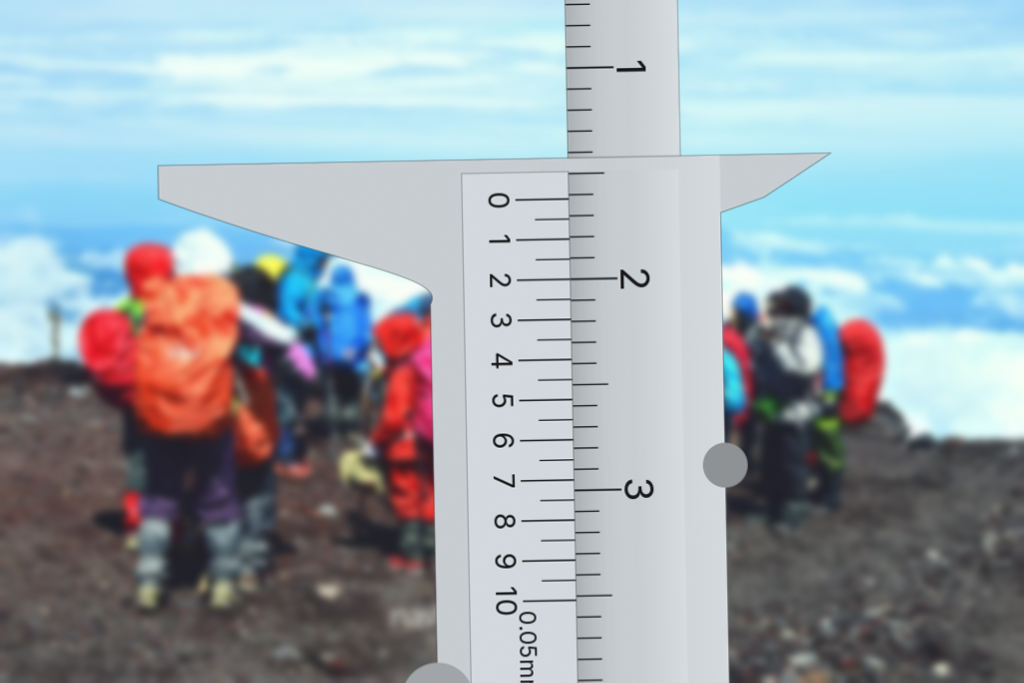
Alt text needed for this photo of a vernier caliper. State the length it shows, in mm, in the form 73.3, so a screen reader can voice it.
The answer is 16.2
